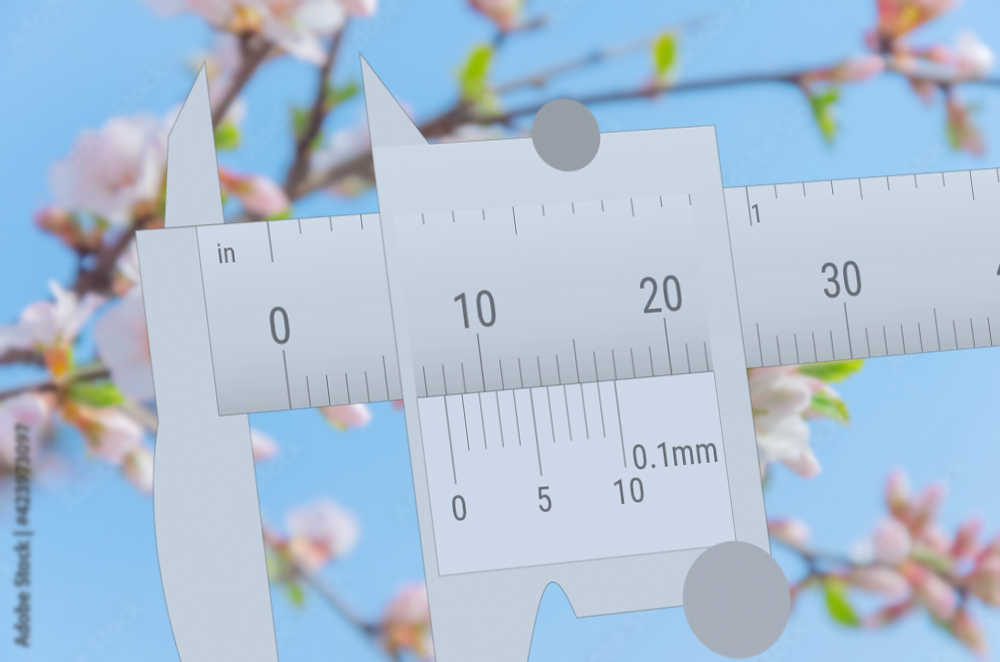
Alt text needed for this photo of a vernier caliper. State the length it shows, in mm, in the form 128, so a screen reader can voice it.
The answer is 7.9
